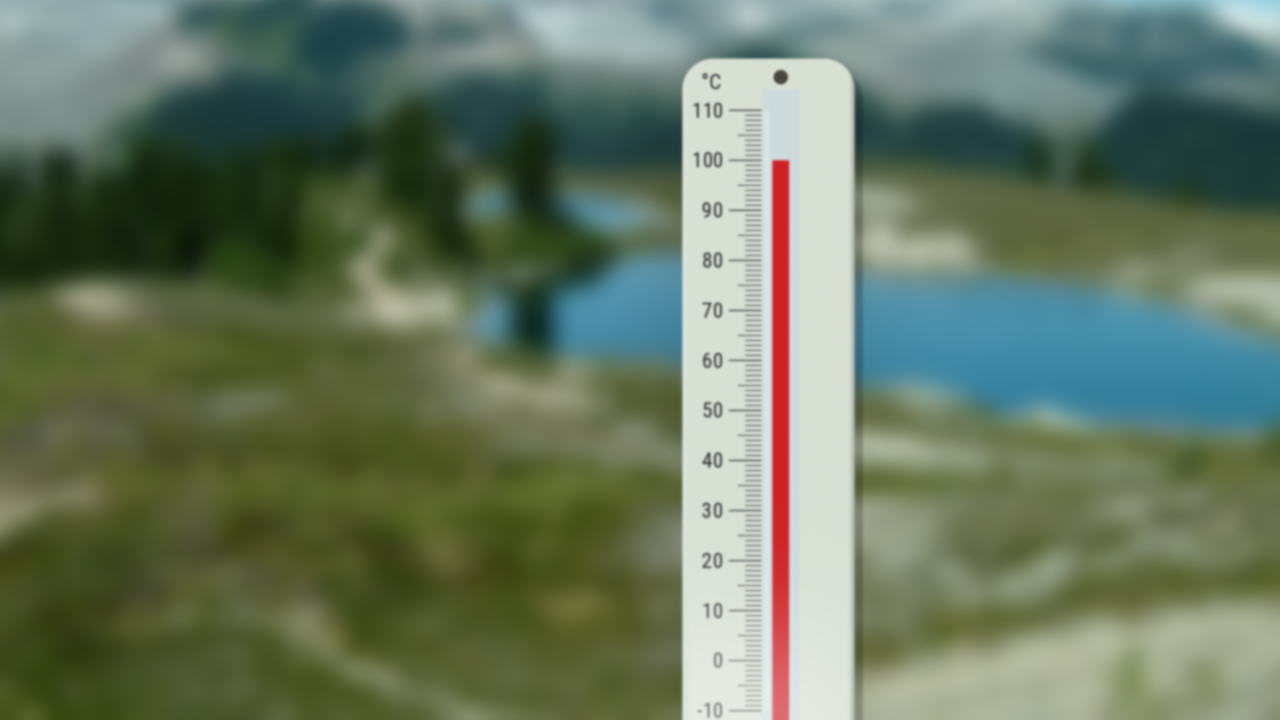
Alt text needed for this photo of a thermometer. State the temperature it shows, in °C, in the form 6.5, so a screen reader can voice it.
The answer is 100
